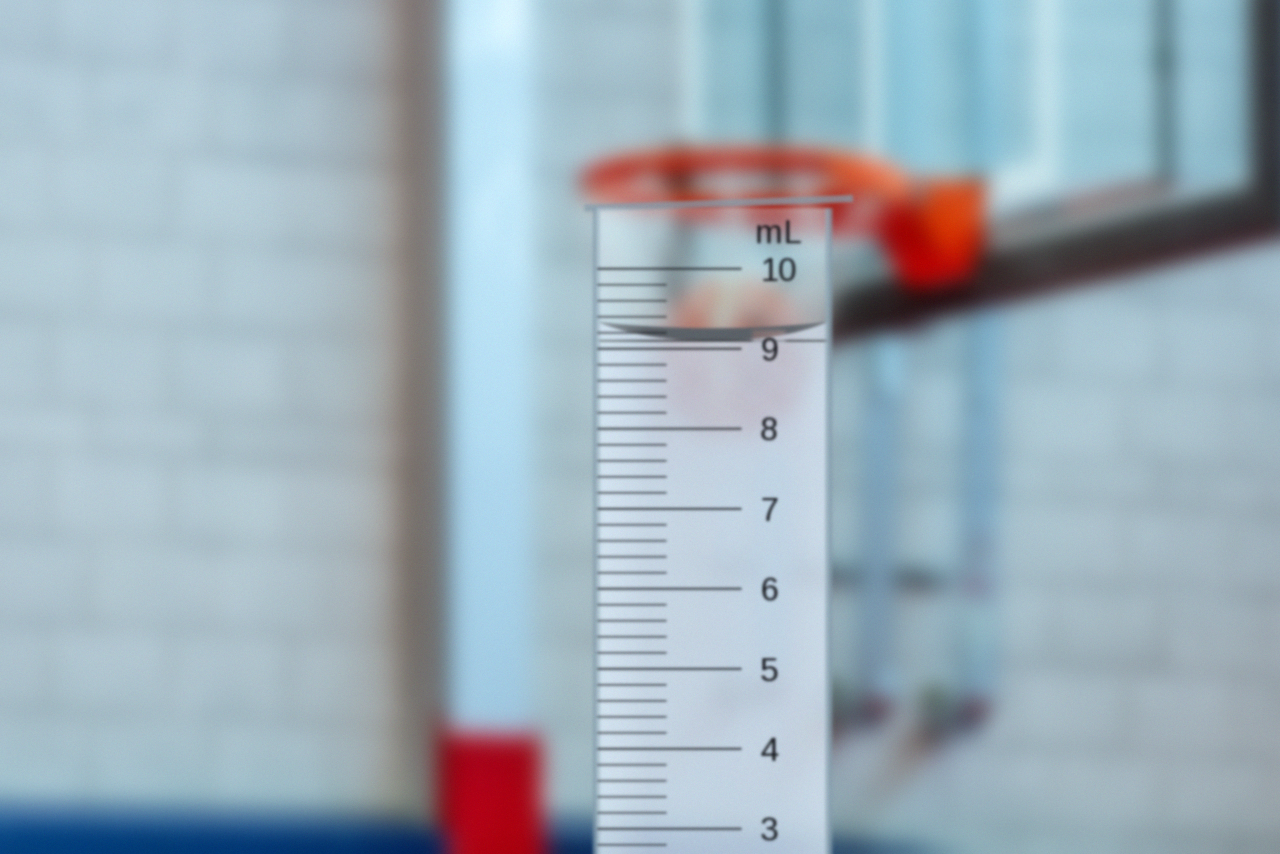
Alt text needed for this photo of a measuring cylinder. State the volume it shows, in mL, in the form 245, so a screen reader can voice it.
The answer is 9.1
